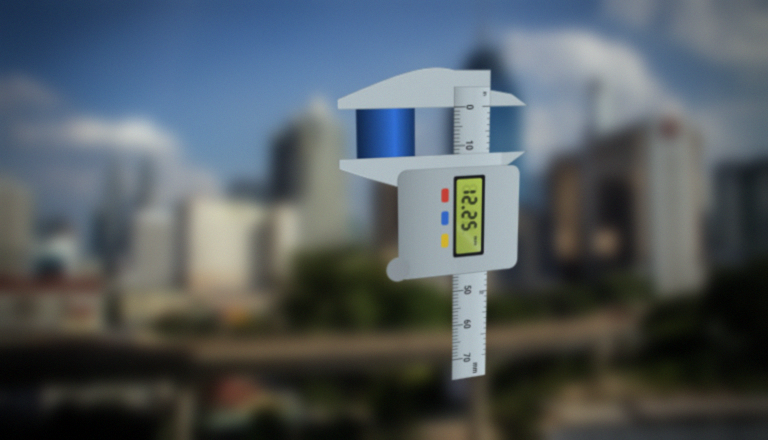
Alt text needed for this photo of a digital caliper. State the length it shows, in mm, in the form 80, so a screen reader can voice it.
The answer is 12.25
